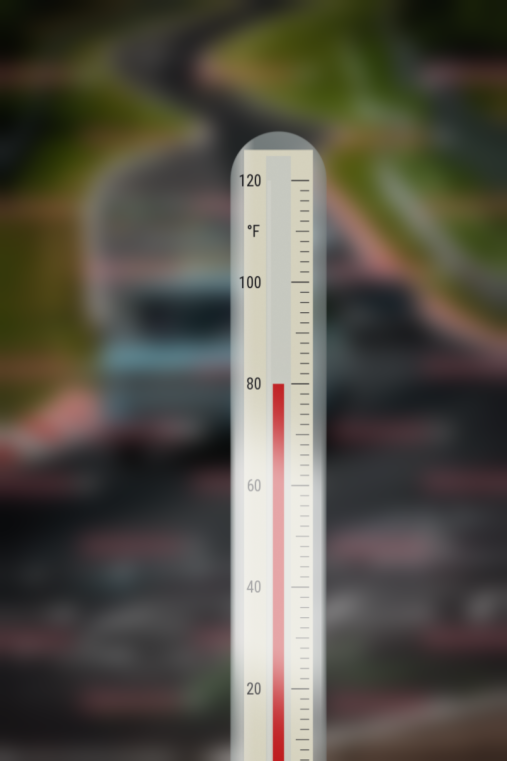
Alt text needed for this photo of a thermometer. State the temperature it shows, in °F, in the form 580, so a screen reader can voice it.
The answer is 80
